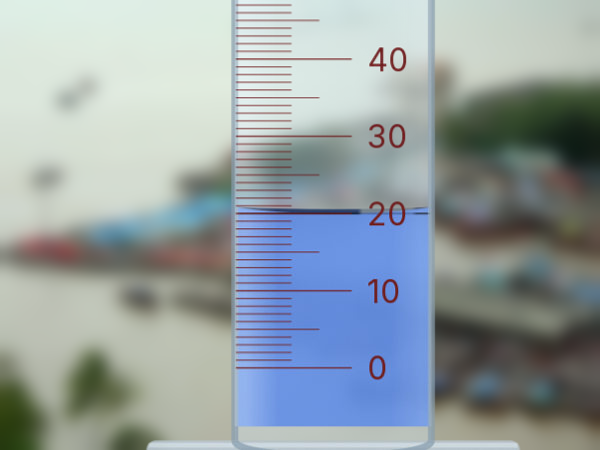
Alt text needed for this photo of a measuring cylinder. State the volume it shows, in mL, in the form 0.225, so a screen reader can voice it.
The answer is 20
